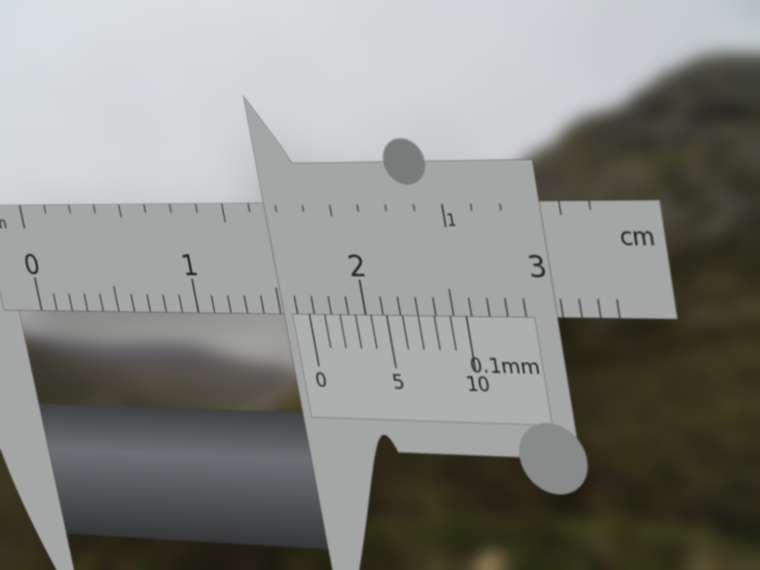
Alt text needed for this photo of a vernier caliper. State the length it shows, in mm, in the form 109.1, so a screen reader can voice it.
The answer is 16.7
